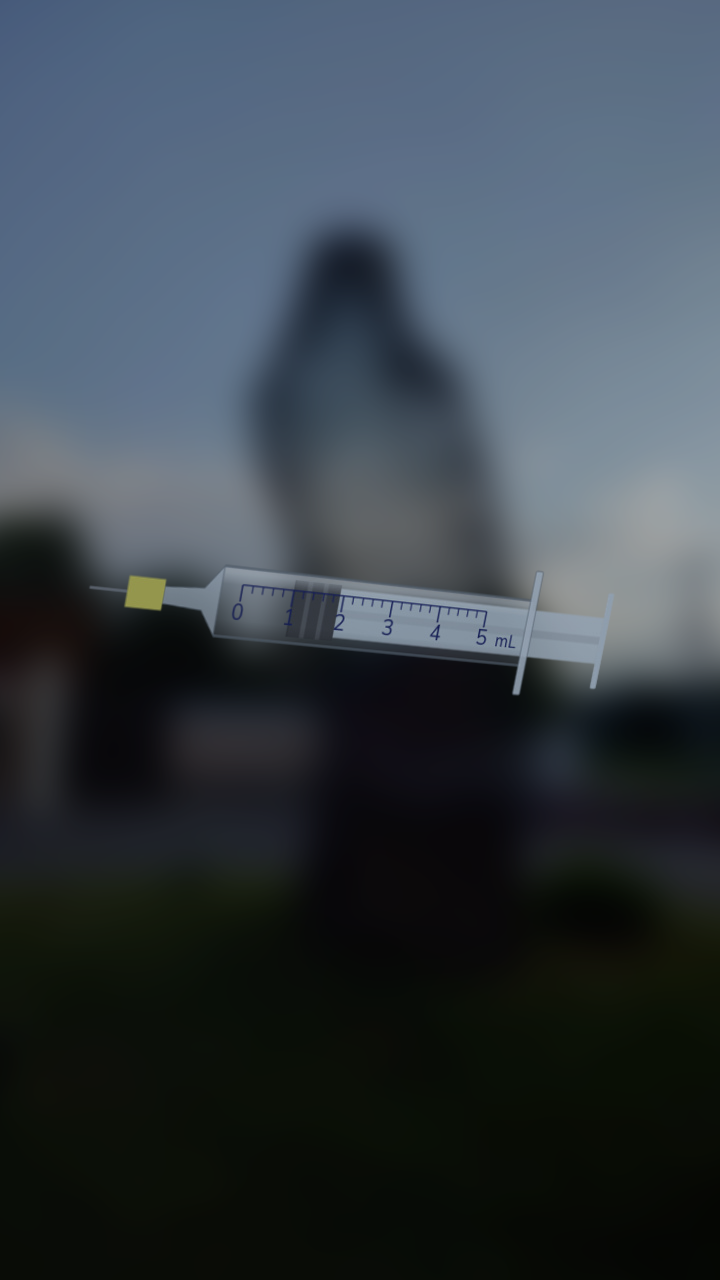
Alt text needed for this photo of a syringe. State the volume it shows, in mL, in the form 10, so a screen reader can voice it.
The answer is 1
